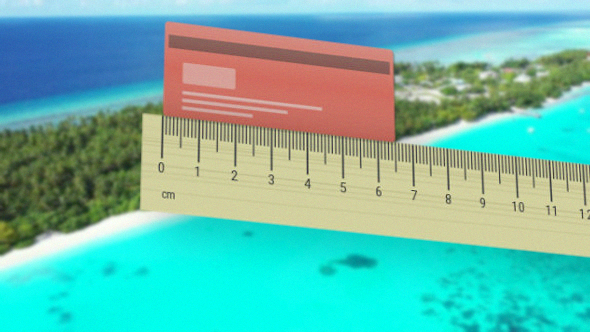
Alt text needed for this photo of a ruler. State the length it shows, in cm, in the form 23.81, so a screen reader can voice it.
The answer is 6.5
